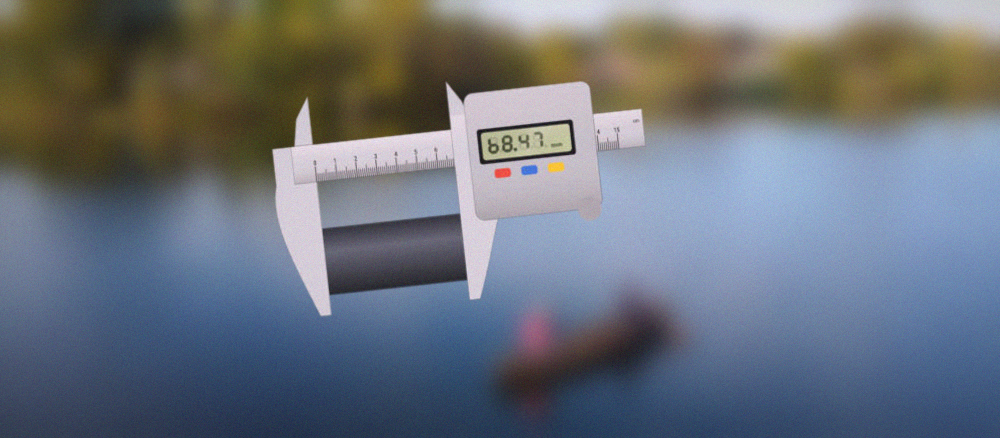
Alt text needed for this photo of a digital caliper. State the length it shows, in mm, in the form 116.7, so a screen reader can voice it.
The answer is 68.47
